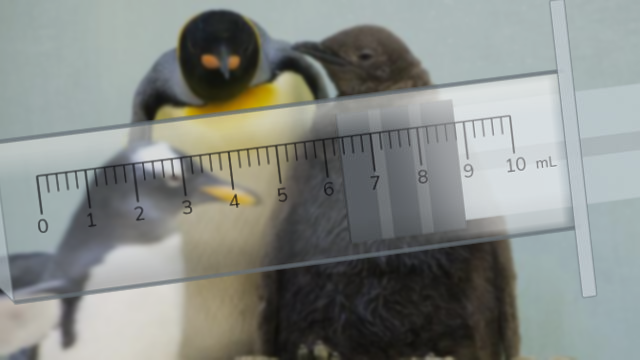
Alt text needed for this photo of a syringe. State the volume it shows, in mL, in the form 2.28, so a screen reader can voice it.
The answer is 6.3
